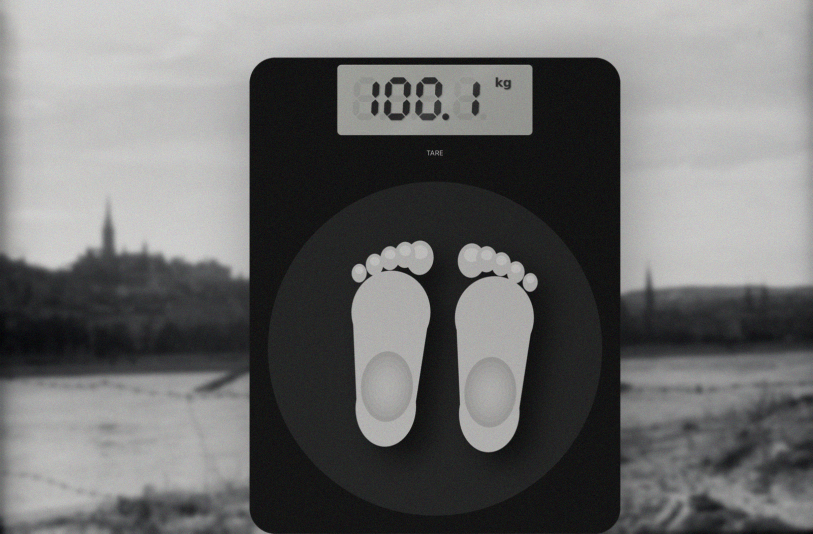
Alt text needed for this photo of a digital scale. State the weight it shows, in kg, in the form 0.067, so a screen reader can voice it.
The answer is 100.1
